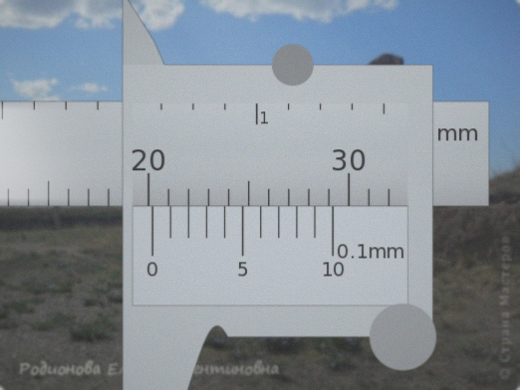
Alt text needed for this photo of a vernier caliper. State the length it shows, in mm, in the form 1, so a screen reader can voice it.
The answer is 20.2
